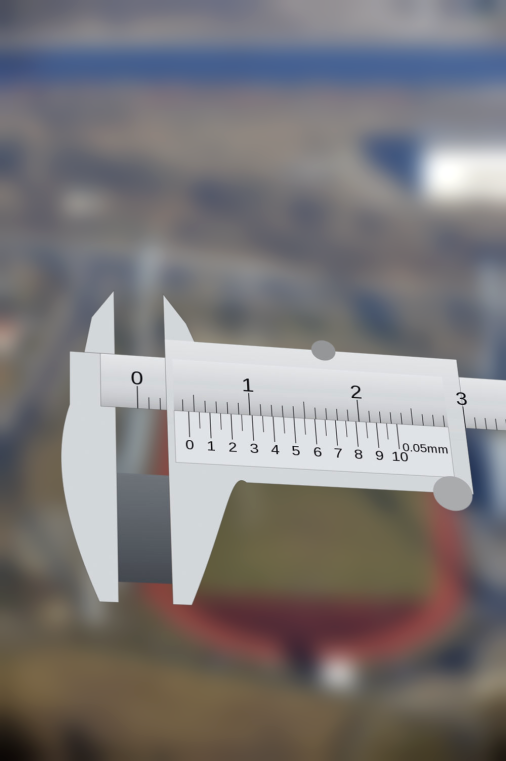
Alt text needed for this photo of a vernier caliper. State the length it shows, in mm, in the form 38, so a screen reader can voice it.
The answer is 4.5
